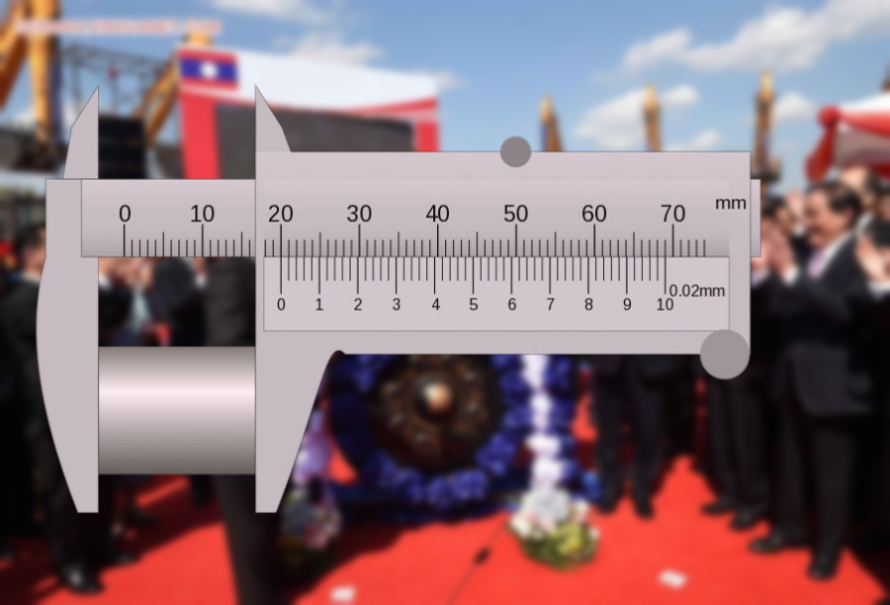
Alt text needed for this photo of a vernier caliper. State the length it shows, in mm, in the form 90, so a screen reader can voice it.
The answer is 20.0
